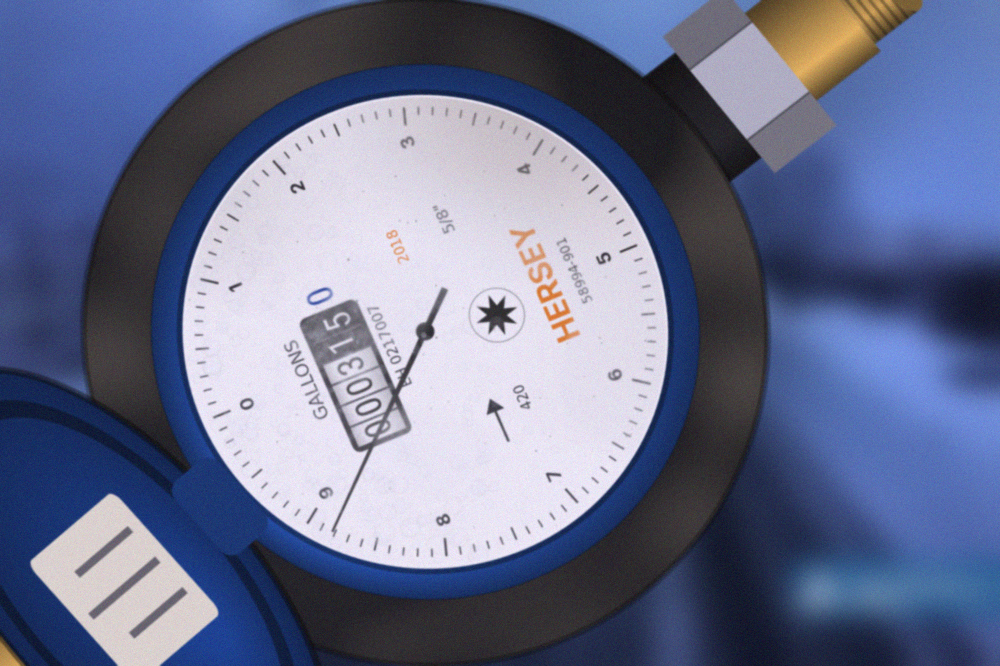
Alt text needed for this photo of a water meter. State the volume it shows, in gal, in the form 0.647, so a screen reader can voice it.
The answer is 3148.8
